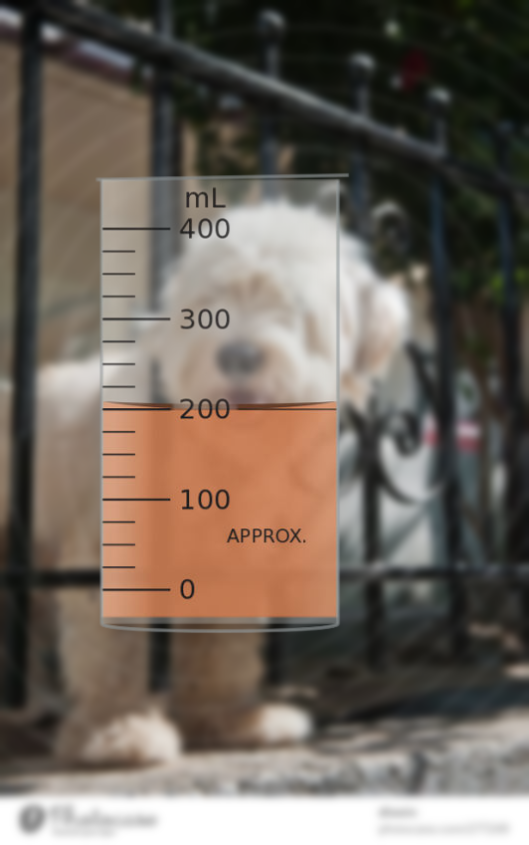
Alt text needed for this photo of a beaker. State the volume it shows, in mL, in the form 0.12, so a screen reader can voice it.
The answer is 200
